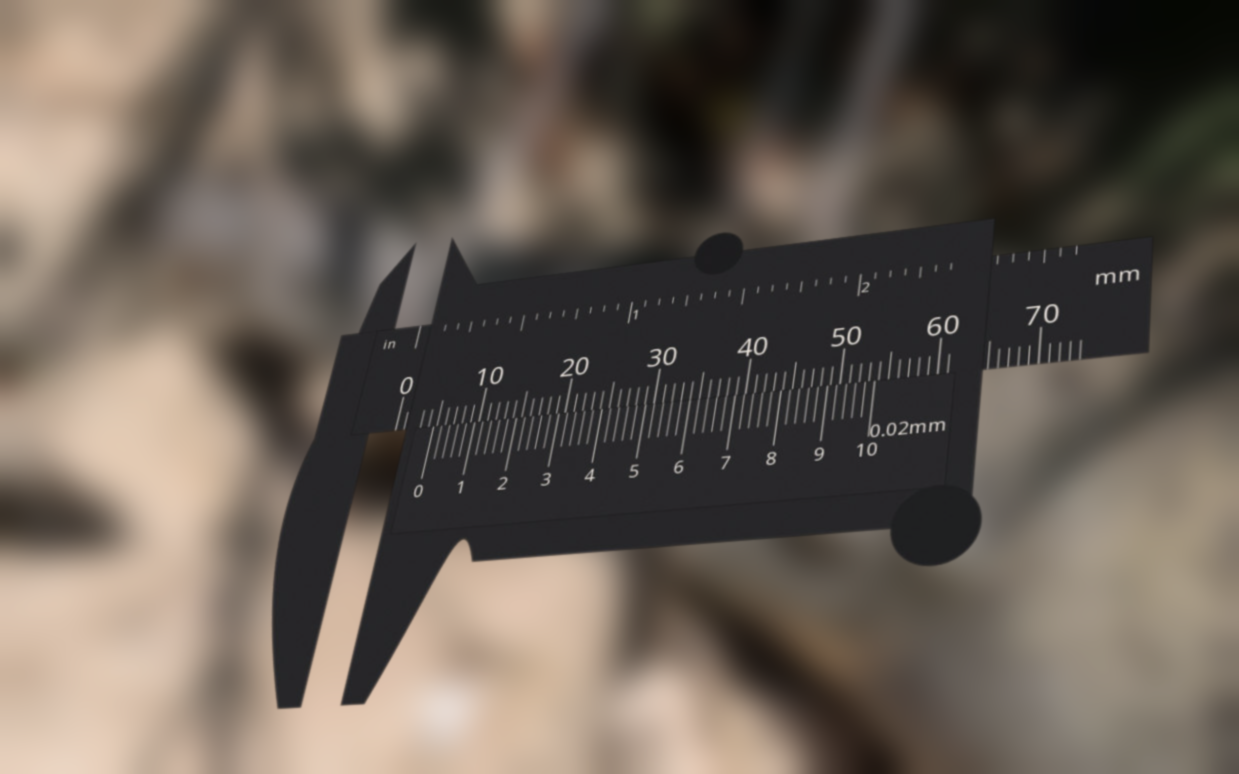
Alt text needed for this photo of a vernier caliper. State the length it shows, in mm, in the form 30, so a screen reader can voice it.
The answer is 4.6
